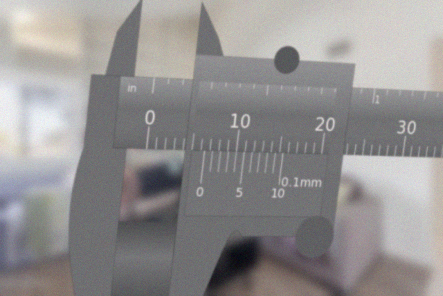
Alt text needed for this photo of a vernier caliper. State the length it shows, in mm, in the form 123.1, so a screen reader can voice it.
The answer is 6.4
